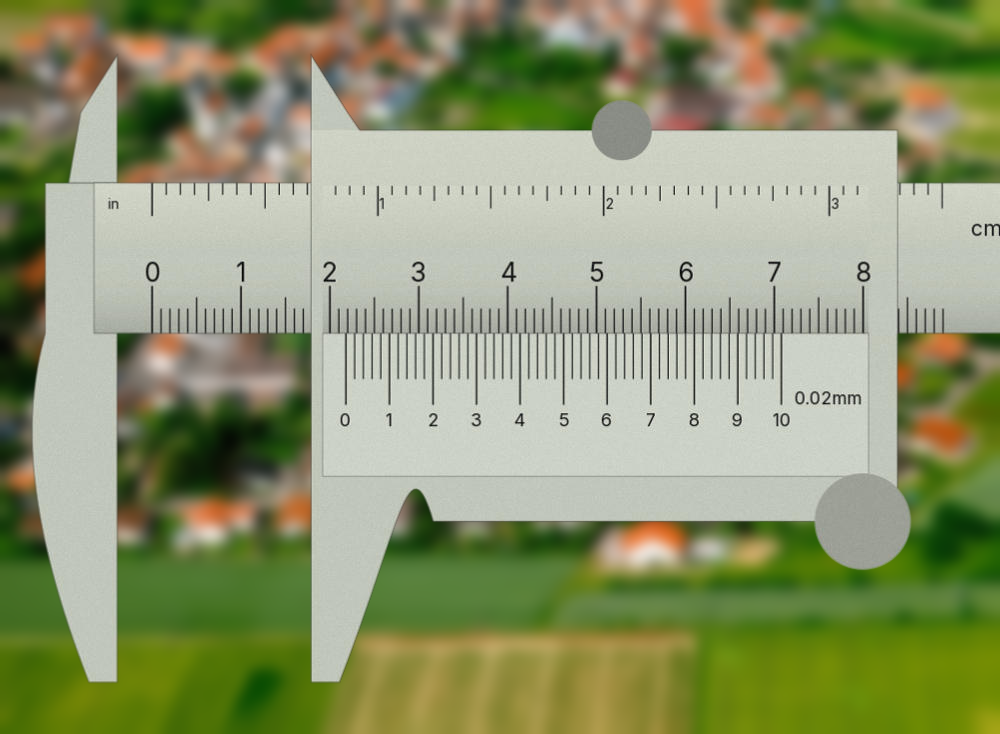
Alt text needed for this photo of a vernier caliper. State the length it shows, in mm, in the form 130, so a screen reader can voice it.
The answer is 21.8
